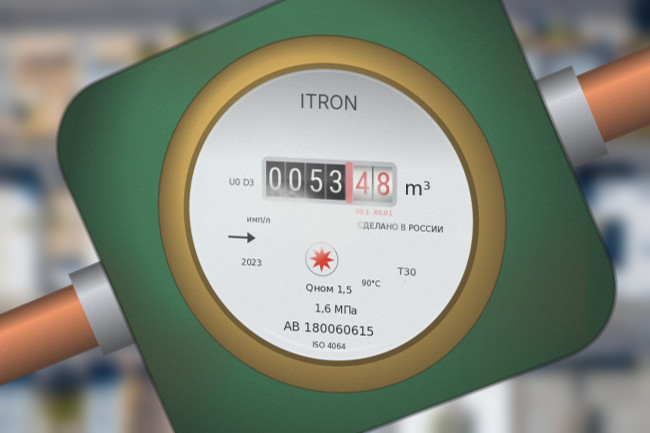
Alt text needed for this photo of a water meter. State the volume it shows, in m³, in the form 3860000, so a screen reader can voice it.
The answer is 53.48
